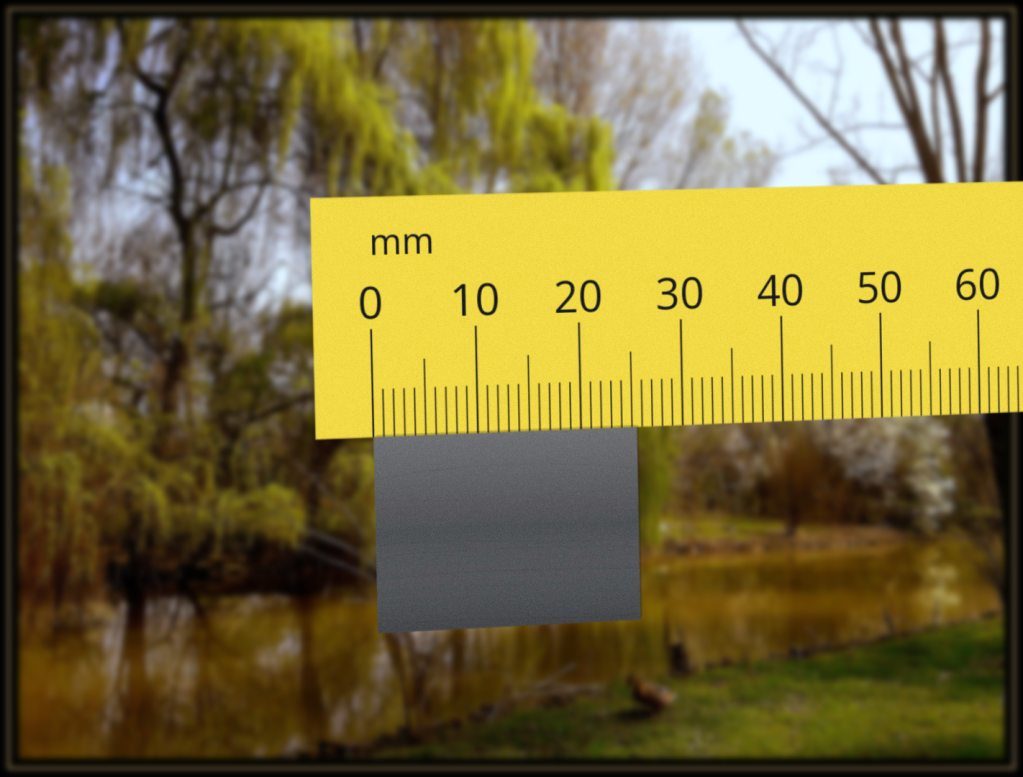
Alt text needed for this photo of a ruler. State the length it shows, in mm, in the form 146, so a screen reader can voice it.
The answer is 25.5
